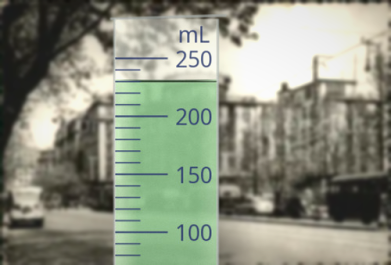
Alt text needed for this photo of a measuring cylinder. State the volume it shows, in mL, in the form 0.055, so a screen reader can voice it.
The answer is 230
